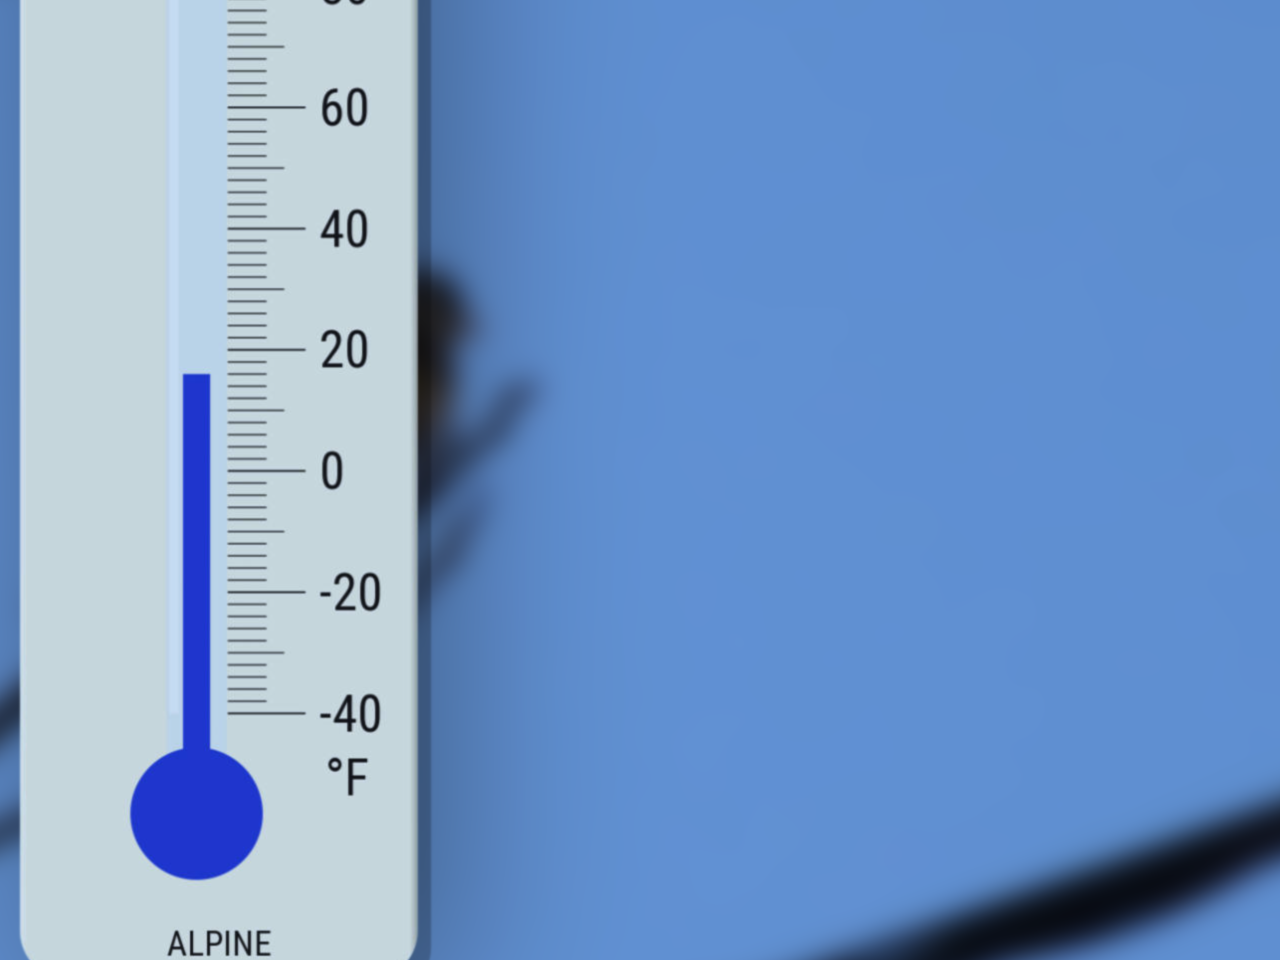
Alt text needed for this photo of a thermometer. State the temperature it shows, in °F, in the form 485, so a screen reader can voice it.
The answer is 16
